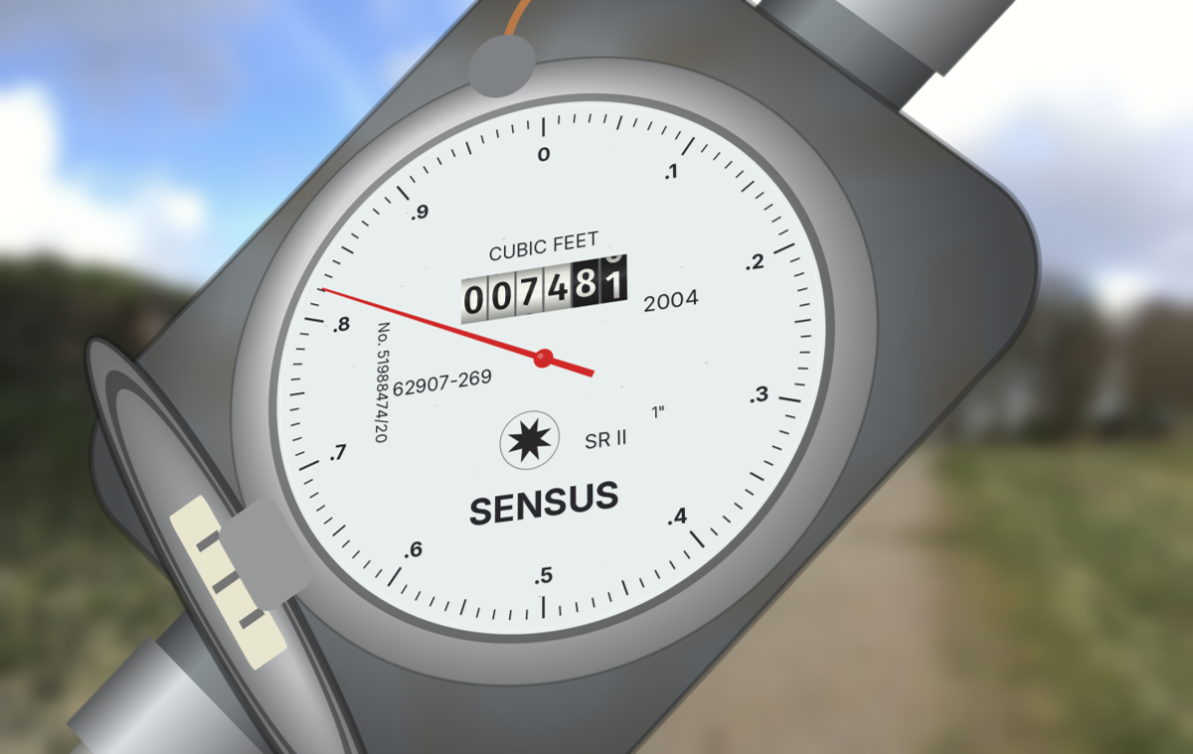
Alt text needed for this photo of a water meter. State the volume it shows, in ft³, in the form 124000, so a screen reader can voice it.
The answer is 7480.82
